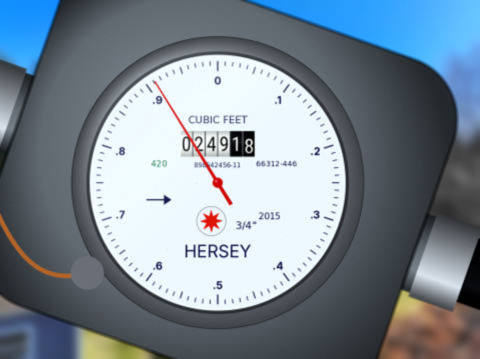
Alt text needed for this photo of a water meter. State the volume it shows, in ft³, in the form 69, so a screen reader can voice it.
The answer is 24917.91
